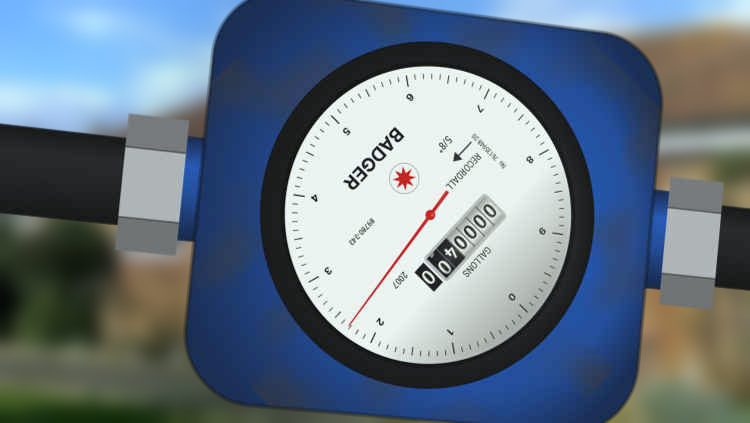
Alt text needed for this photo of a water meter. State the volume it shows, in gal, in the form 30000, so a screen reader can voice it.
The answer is 402.3
